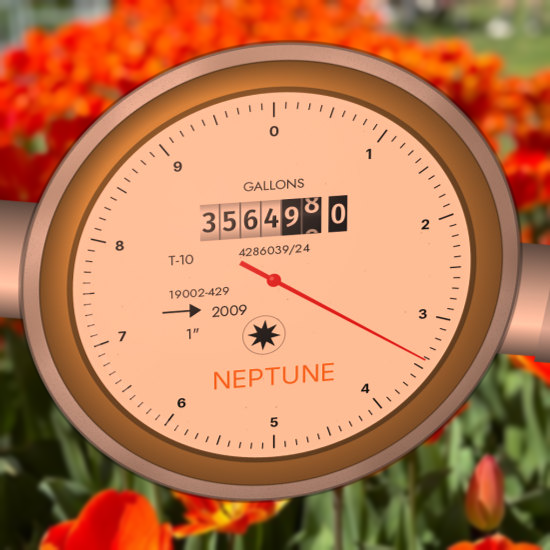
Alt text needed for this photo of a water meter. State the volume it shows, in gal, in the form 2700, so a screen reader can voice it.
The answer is 3564983.4
